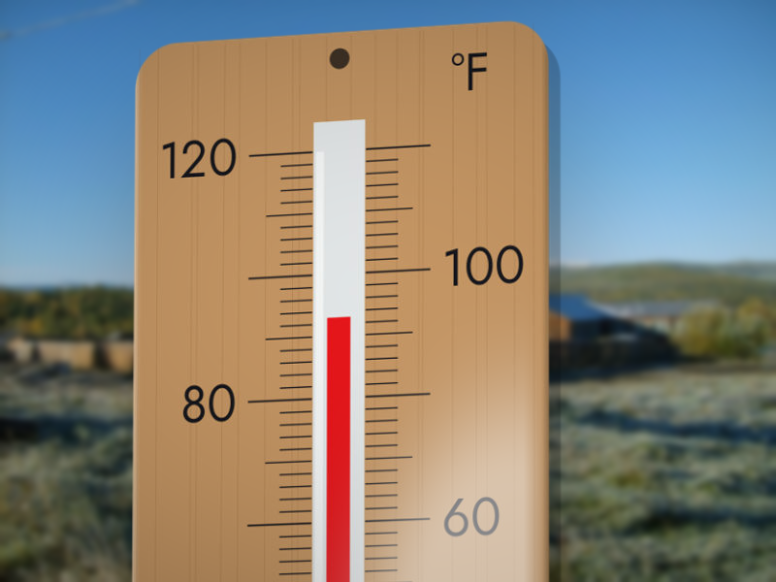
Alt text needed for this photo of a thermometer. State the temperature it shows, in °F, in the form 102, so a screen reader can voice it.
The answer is 93
